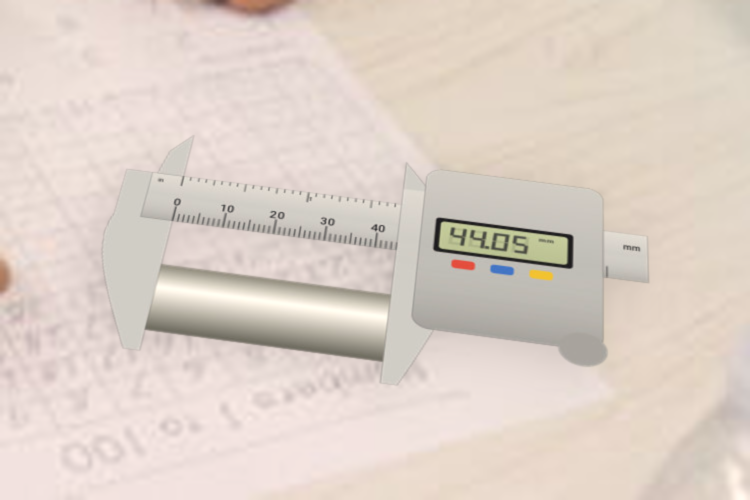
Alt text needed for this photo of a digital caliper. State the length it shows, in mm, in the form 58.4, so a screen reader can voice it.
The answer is 44.05
